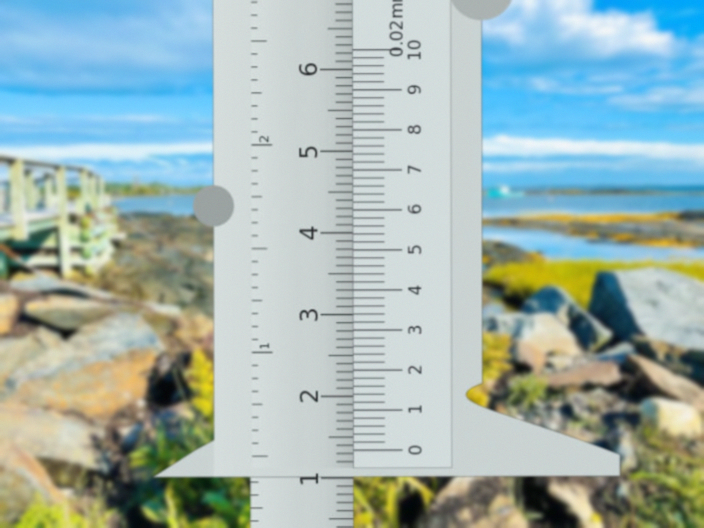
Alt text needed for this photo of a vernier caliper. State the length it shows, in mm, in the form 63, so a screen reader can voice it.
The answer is 13.4
